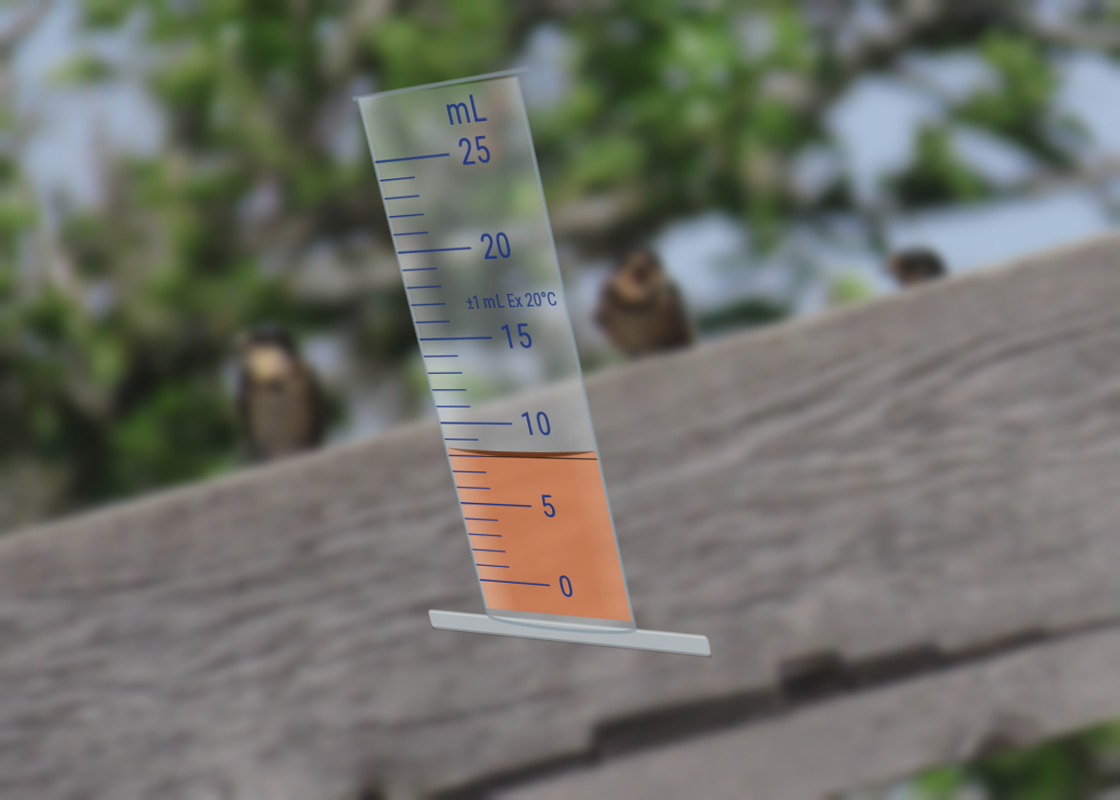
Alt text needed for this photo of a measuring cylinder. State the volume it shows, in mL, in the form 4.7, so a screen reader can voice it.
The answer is 8
